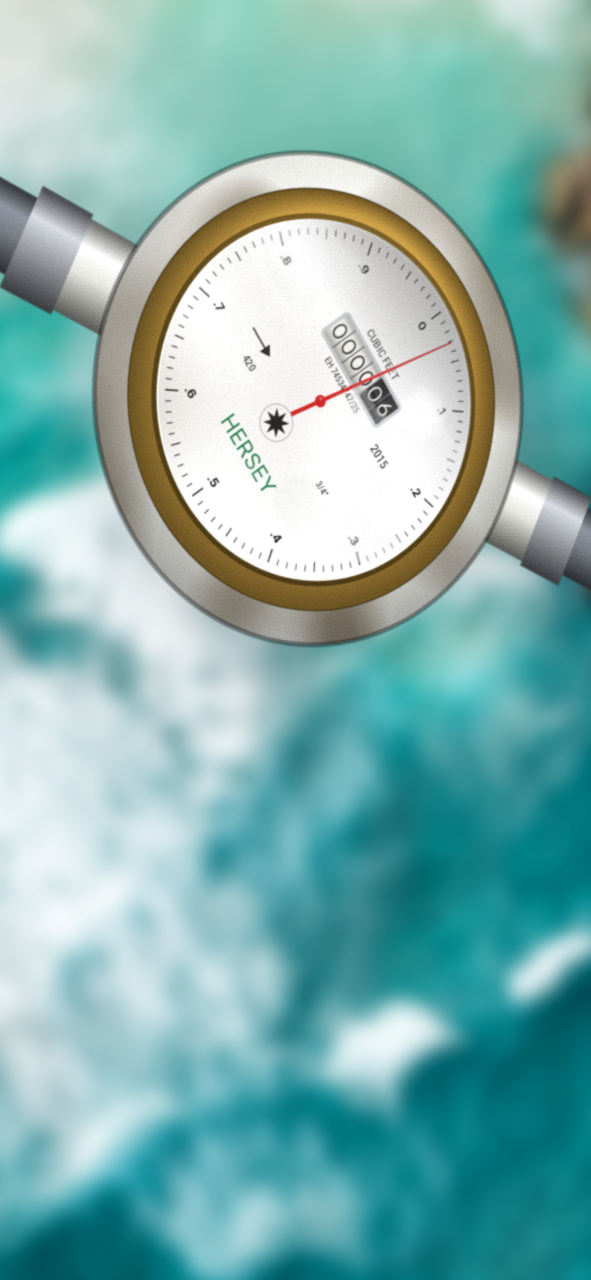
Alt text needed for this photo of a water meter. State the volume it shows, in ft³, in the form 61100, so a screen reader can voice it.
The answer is 6.03
